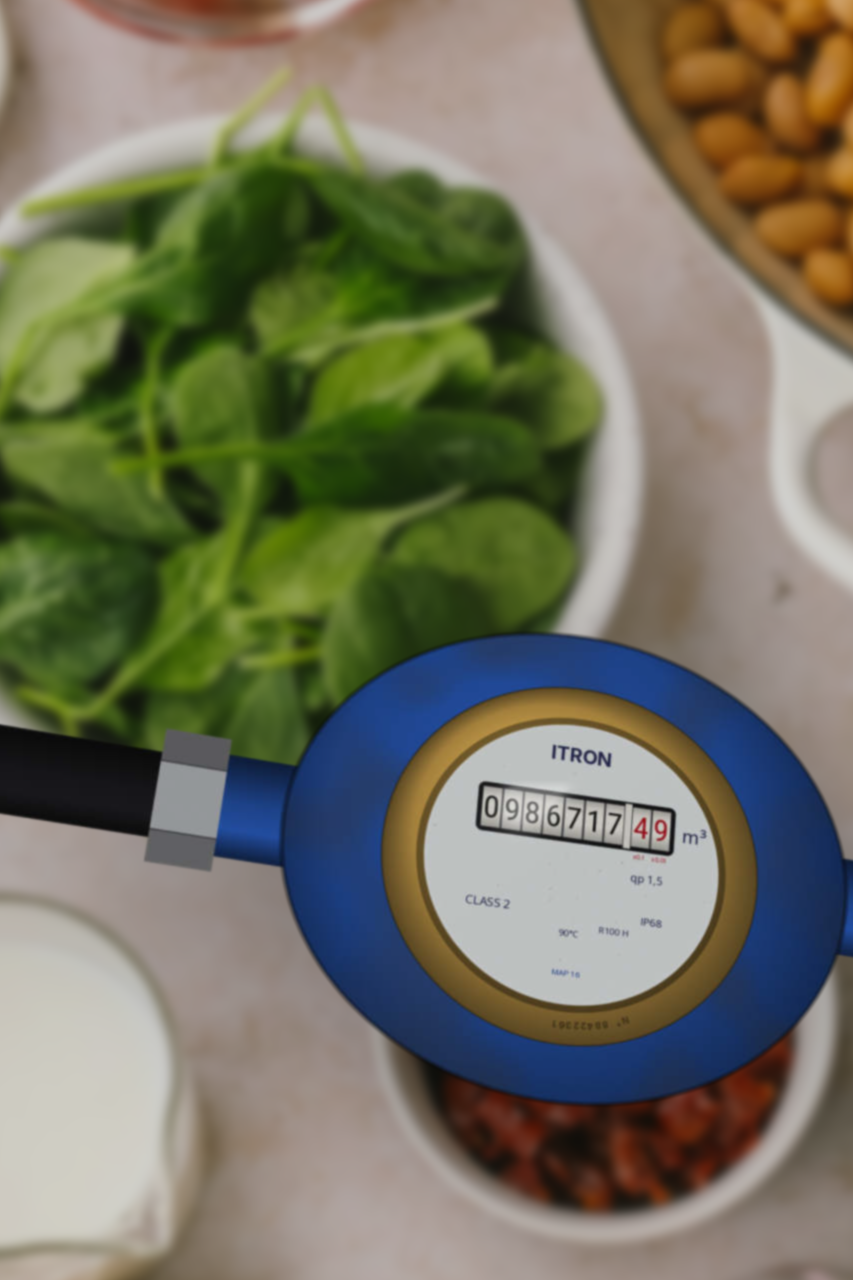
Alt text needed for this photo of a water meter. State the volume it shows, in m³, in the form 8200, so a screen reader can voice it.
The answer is 986717.49
